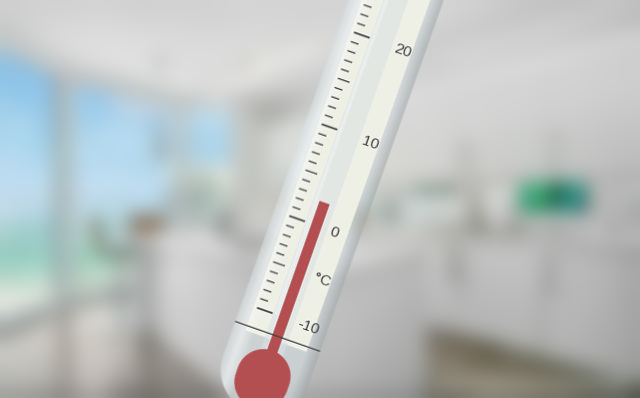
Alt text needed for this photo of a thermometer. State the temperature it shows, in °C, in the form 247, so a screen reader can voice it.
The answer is 2.5
